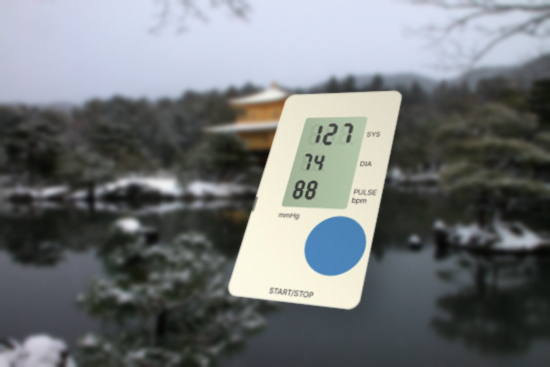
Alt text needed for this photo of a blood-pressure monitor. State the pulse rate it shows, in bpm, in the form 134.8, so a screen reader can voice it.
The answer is 88
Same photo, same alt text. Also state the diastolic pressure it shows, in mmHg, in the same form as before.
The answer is 74
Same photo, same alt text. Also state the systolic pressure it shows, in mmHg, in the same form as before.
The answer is 127
